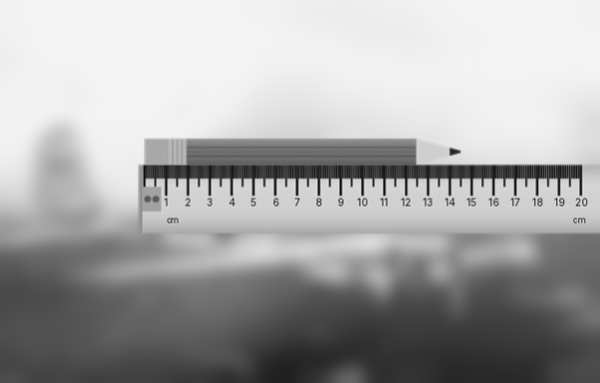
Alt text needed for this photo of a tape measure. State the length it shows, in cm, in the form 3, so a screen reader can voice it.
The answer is 14.5
